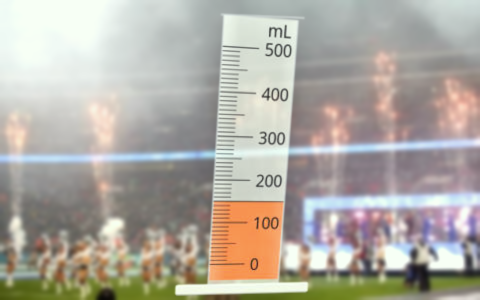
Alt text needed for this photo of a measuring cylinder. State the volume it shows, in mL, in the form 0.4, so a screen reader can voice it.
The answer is 150
